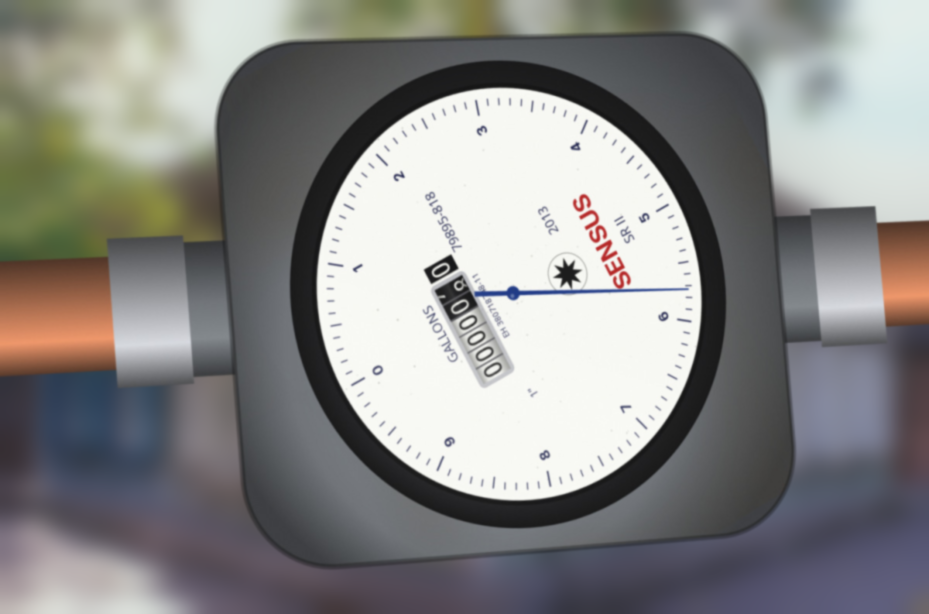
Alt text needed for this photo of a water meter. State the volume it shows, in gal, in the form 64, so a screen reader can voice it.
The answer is 75.7
